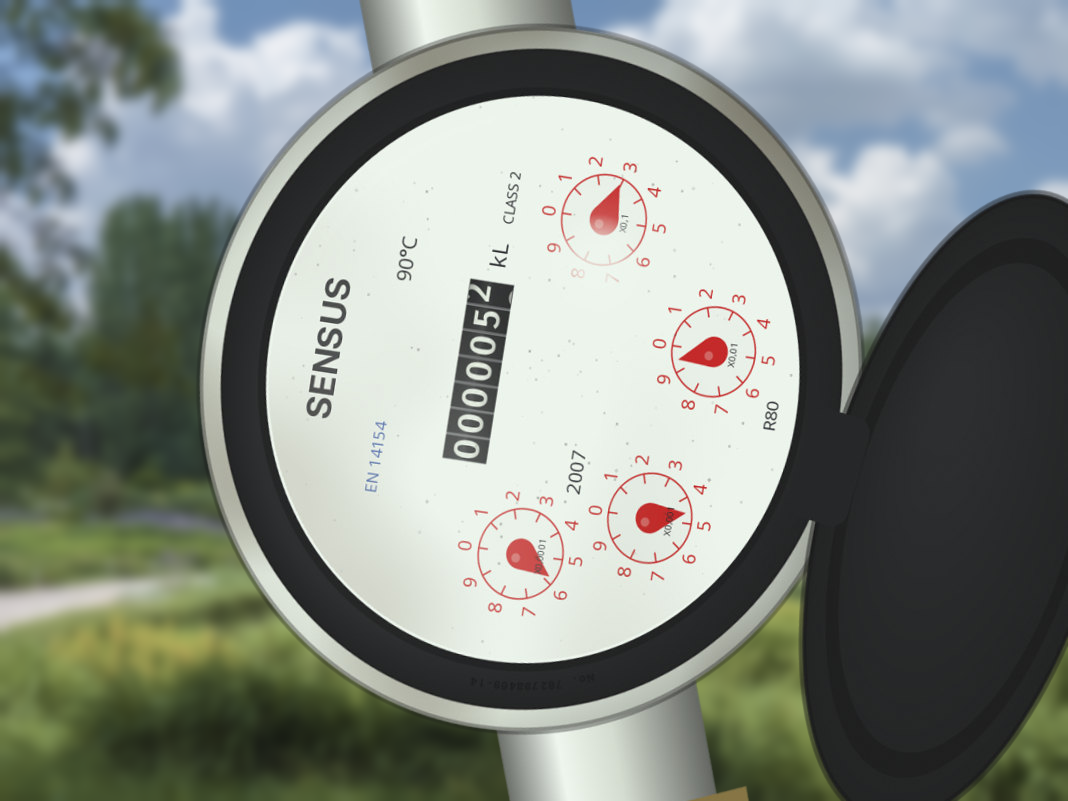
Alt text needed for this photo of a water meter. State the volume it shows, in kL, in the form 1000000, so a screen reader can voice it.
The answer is 52.2945
